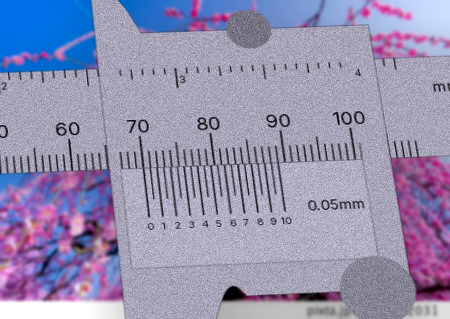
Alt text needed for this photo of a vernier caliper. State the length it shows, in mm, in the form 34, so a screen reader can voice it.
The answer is 70.0
